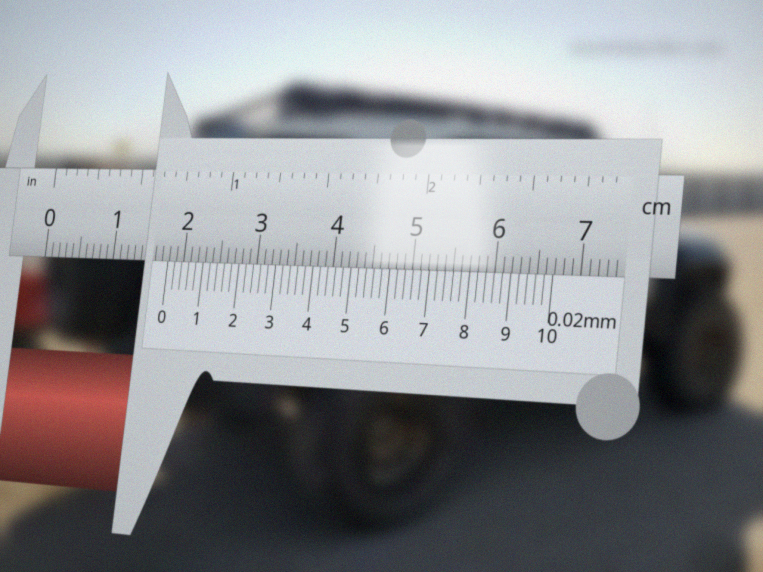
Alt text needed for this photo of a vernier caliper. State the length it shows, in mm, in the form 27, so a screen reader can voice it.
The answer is 17.8
